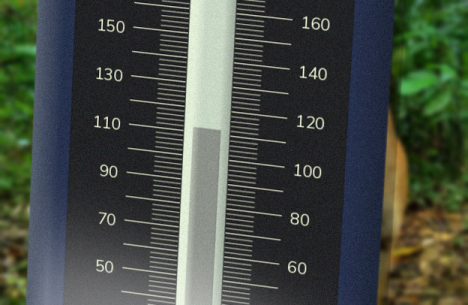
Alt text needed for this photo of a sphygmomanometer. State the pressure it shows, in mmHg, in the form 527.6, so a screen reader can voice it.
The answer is 112
